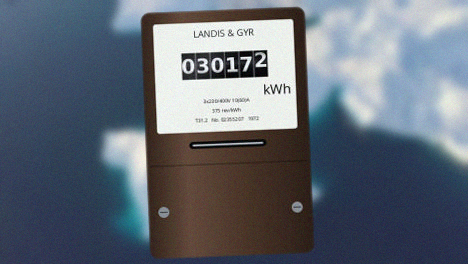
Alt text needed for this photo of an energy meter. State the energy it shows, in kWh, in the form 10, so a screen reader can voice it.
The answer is 30172
